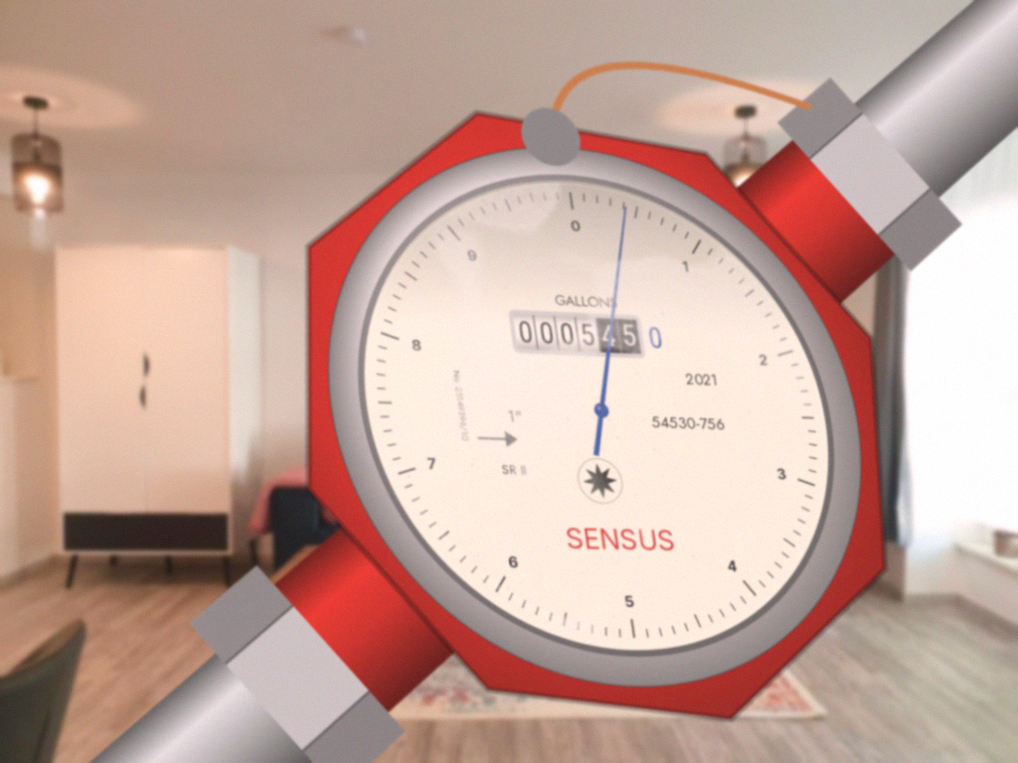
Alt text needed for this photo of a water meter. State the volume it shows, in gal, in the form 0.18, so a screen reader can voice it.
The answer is 5450.4
